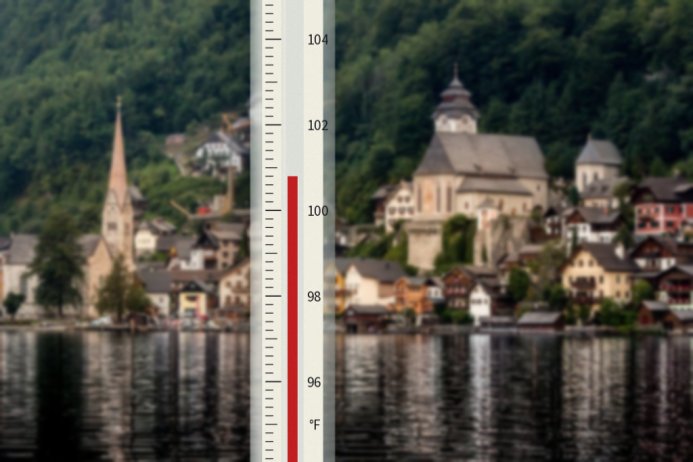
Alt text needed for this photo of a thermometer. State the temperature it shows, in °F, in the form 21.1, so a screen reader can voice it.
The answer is 100.8
